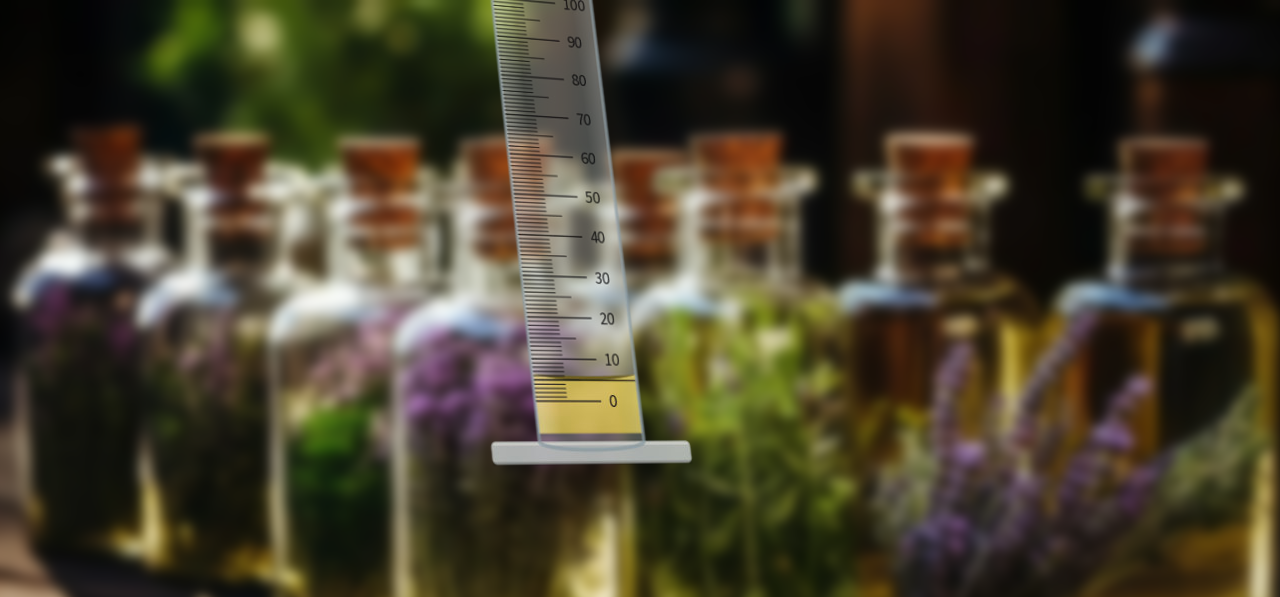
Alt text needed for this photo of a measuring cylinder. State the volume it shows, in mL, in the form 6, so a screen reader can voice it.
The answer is 5
